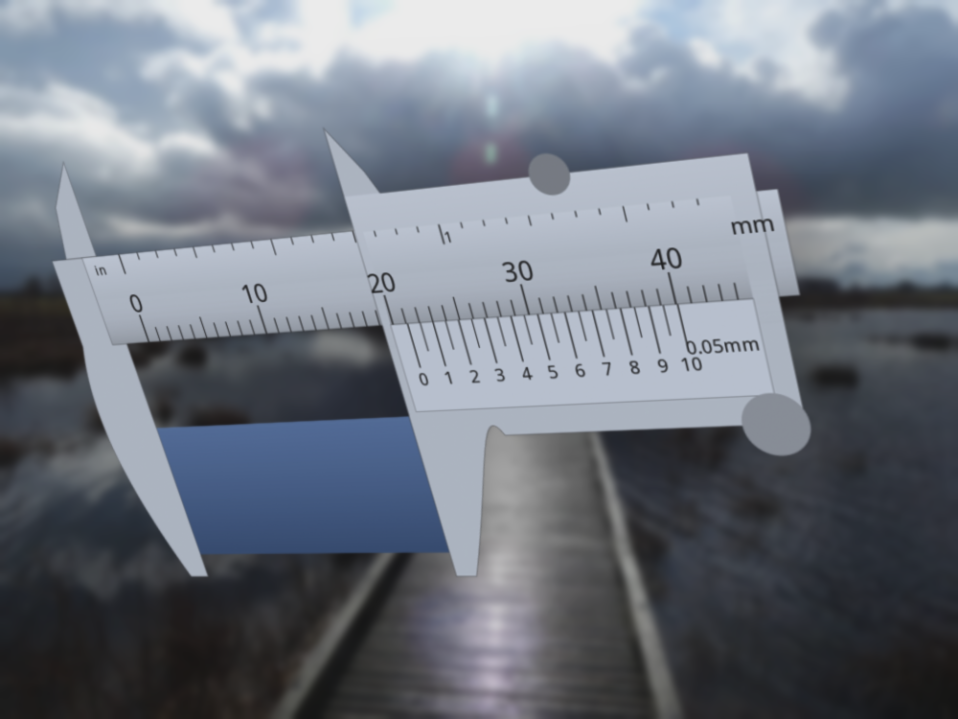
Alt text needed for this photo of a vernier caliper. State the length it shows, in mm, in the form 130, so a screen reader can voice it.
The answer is 21.1
